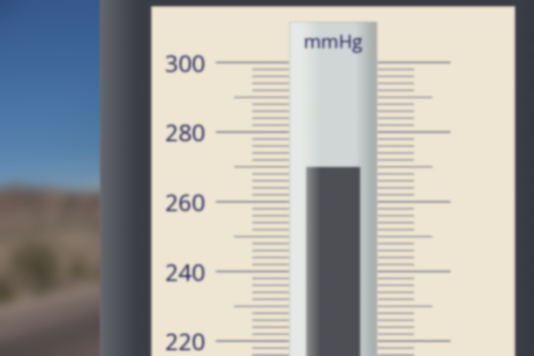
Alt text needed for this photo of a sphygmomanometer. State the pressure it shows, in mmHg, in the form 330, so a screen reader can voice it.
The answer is 270
